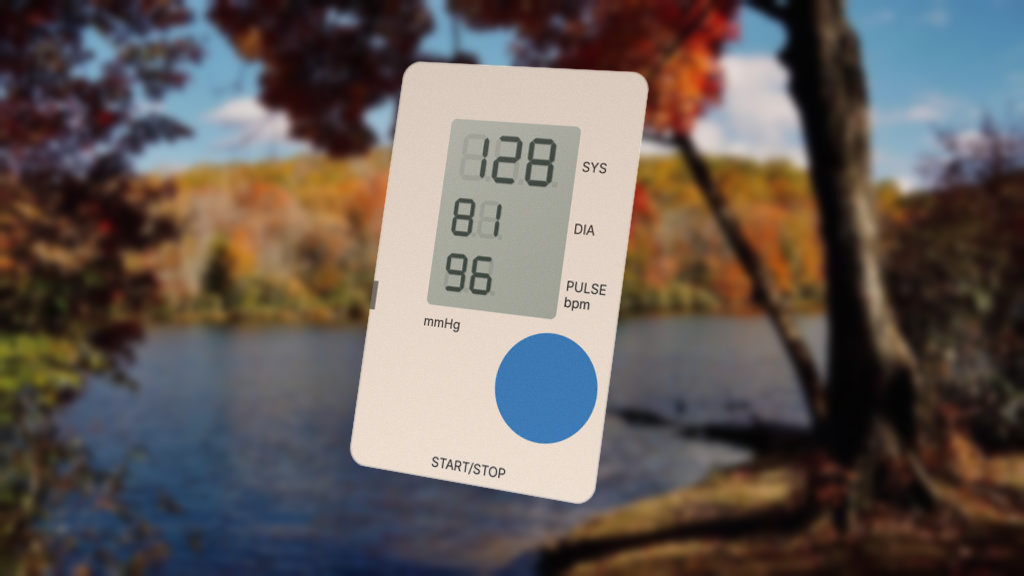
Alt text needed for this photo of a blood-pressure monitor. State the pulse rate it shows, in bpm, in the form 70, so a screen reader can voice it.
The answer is 96
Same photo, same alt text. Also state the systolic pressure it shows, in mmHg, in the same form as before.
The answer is 128
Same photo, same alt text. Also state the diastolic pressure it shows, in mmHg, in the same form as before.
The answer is 81
